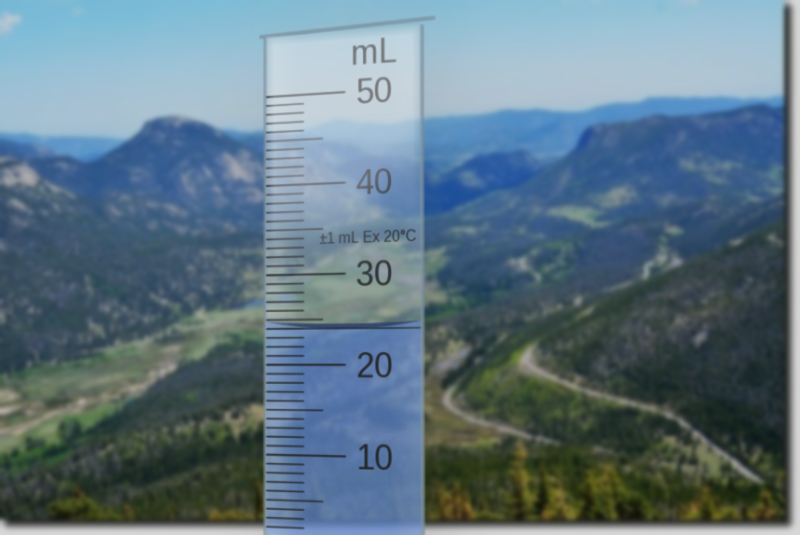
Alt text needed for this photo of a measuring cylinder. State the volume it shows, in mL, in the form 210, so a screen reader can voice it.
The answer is 24
